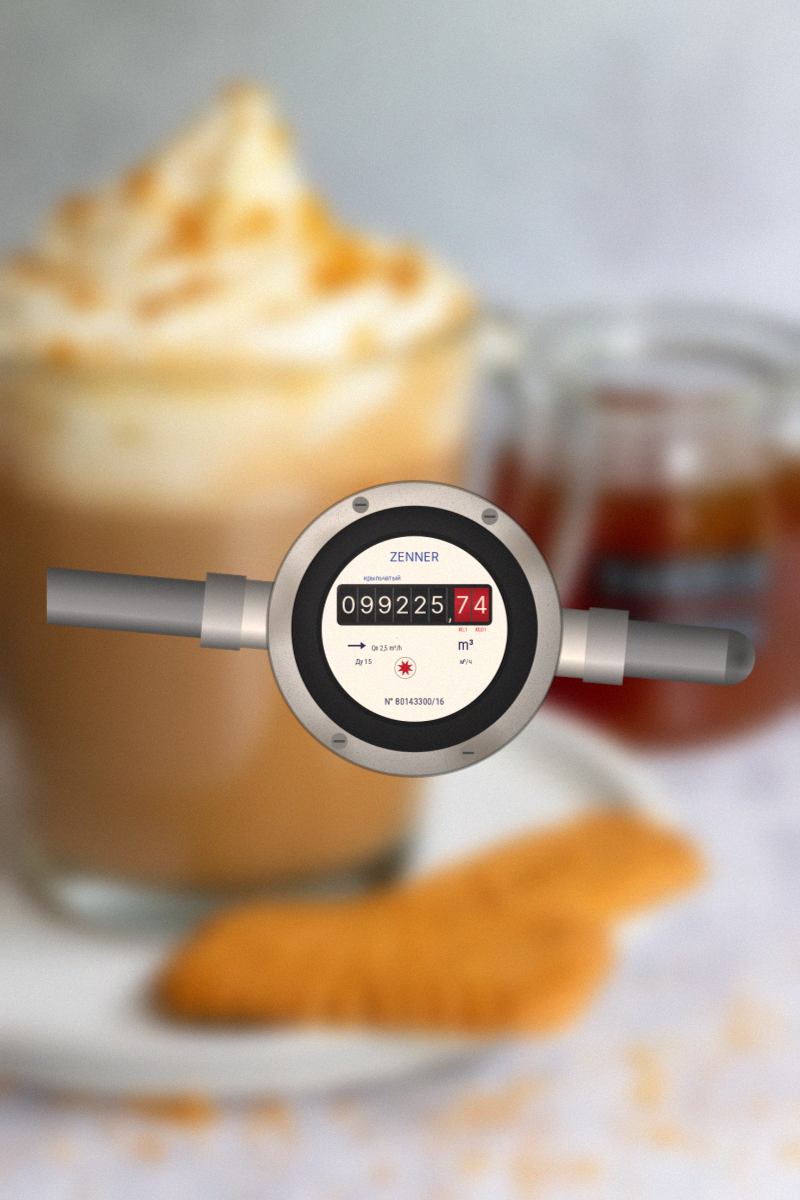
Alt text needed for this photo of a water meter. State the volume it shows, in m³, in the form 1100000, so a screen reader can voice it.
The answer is 99225.74
